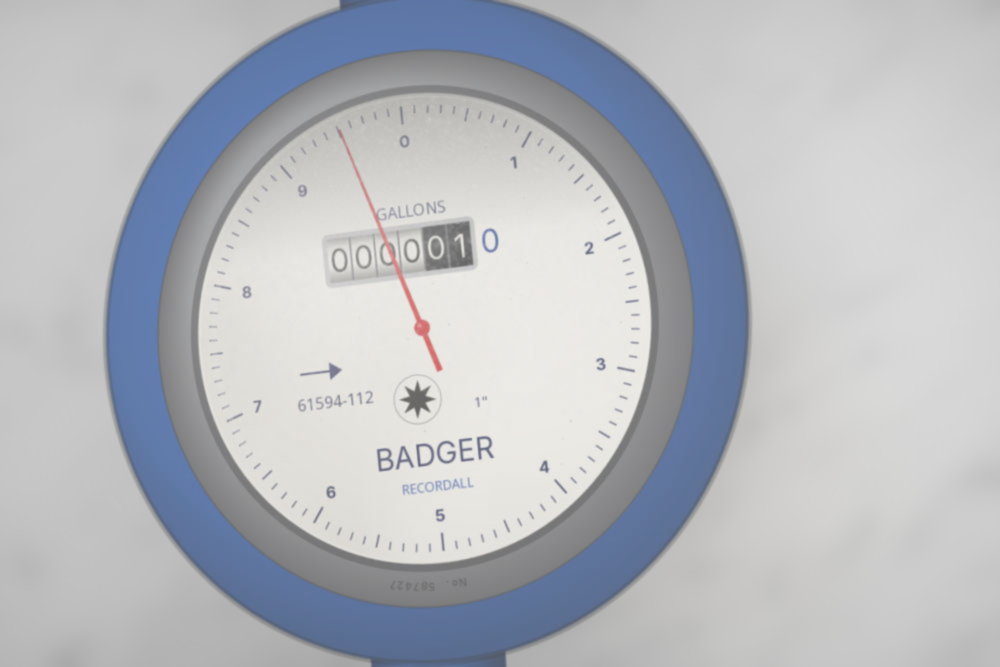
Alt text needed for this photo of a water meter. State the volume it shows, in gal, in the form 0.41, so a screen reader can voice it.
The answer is 9.5
